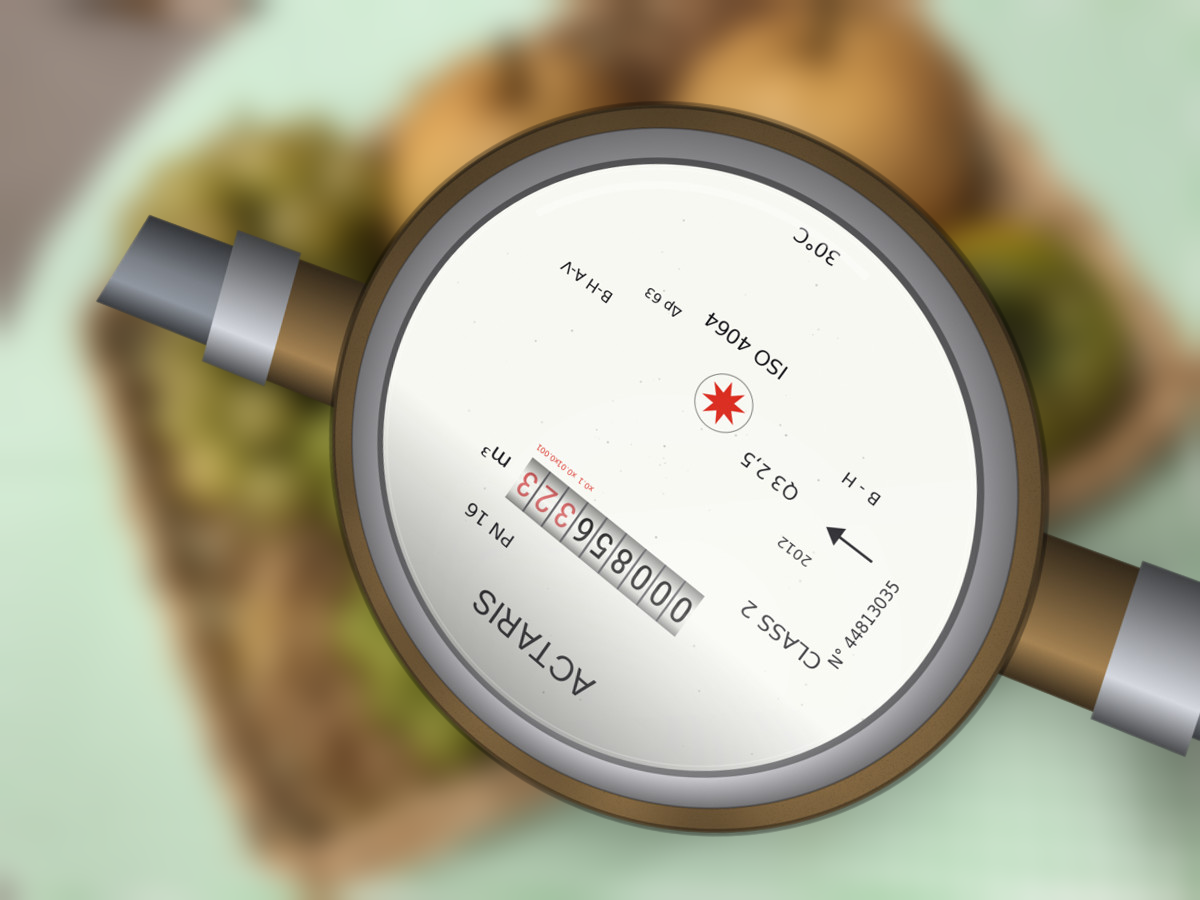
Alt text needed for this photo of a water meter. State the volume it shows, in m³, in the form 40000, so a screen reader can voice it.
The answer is 856.323
